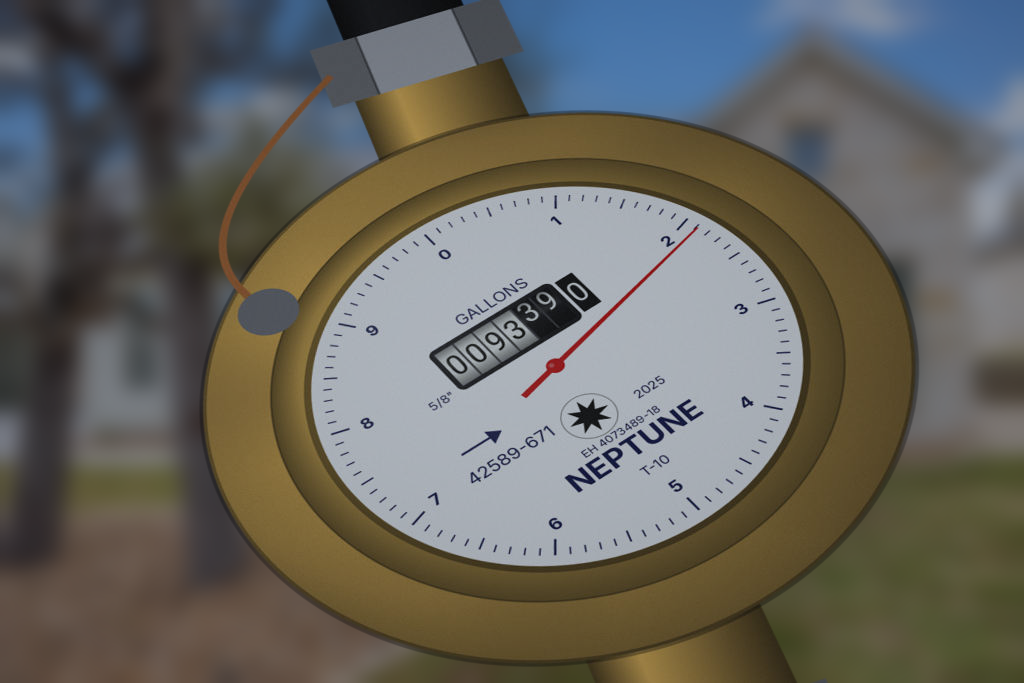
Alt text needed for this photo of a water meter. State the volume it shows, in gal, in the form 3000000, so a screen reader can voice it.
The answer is 93392.1
